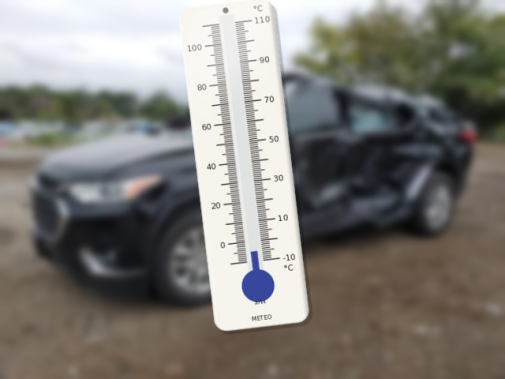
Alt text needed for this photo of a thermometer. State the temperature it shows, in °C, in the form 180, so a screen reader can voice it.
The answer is -5
